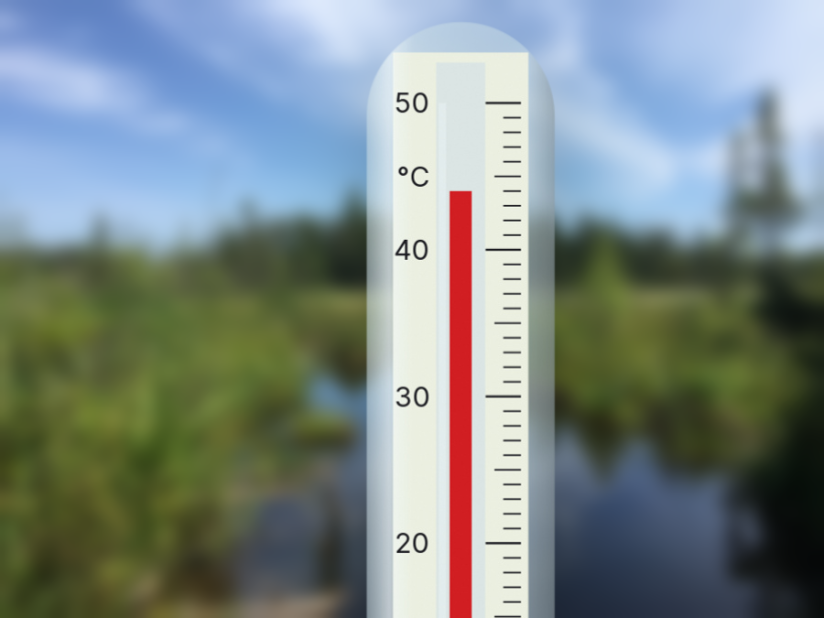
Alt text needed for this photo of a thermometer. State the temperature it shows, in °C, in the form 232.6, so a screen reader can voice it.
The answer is 44
